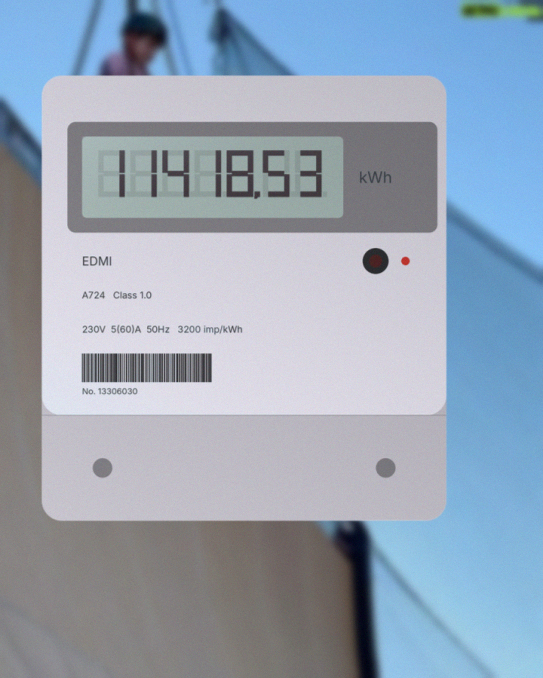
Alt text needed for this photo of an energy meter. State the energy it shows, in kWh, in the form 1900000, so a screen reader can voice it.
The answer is 11418.53
